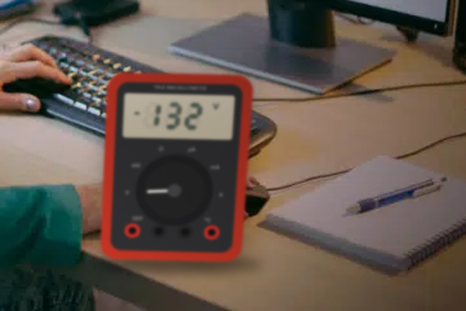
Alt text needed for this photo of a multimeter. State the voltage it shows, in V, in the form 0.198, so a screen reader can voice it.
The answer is -132
